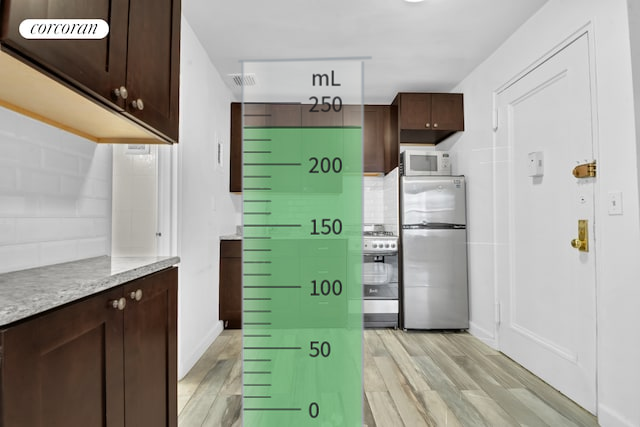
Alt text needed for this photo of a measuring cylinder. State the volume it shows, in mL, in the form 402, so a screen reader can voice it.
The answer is 230
